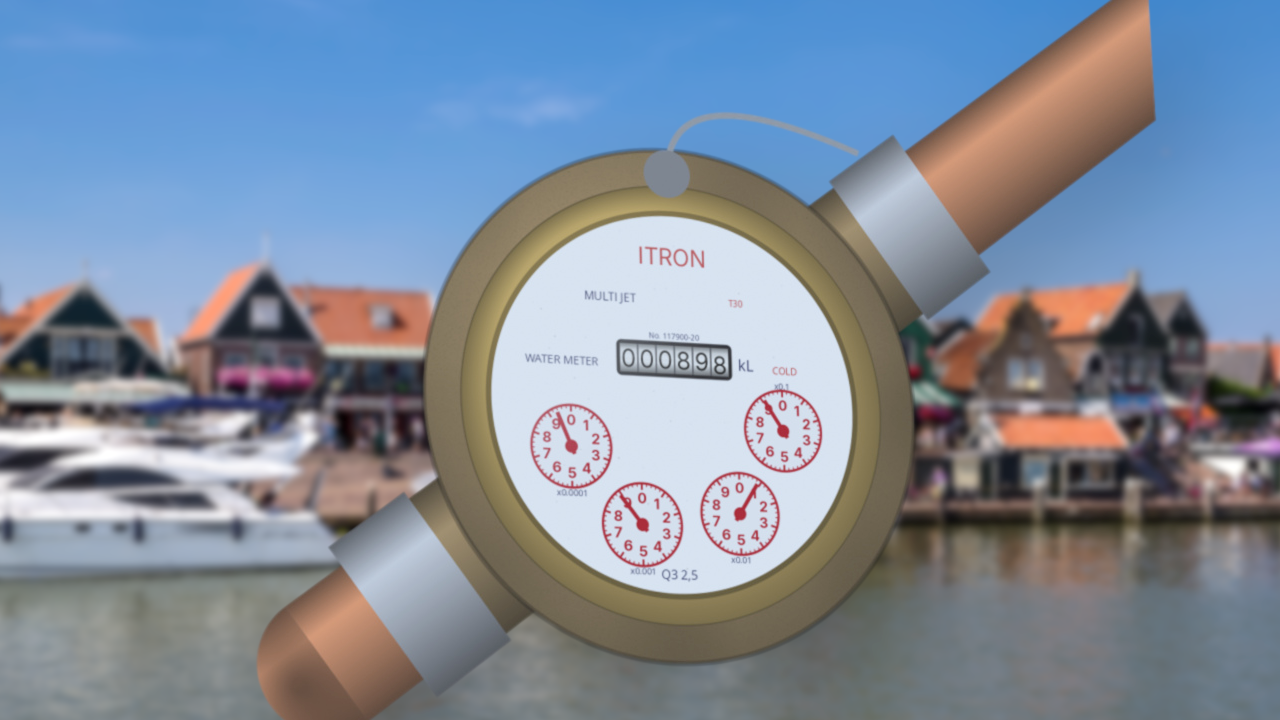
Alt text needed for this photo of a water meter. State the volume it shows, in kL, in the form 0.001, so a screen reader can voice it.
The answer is 897.9089
